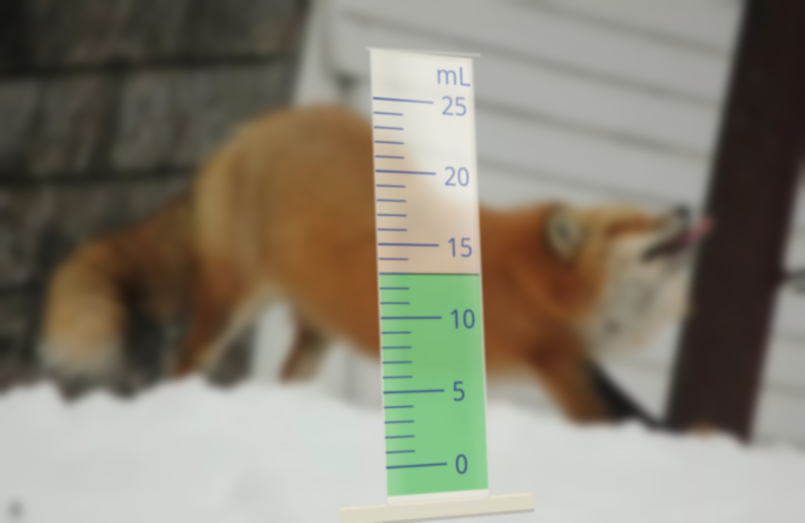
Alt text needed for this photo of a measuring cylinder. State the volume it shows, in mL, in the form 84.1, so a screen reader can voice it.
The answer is 13
